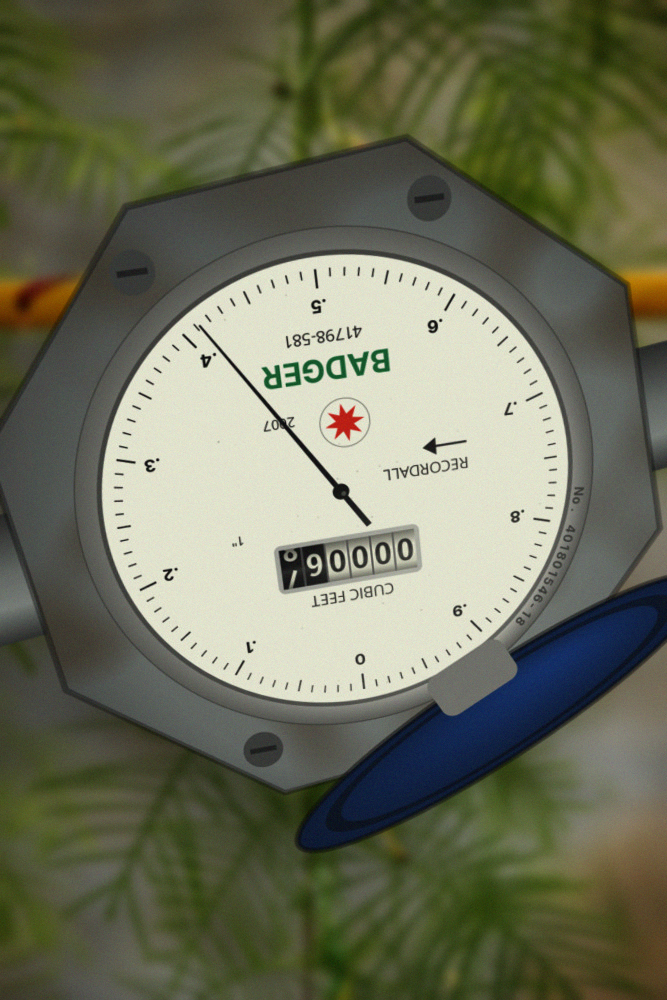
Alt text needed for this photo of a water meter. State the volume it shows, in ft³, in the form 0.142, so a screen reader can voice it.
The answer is 67.41
